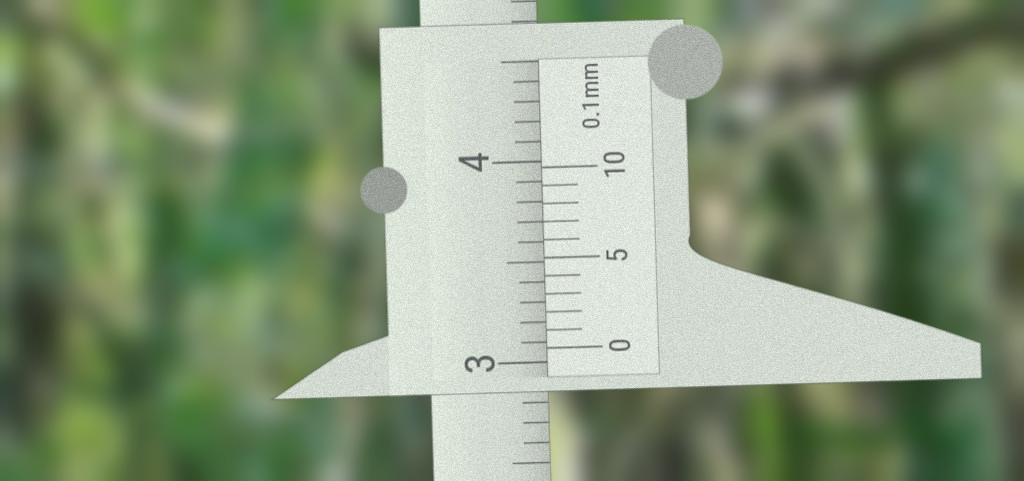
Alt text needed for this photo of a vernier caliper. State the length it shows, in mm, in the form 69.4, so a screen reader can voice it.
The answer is 30.7
